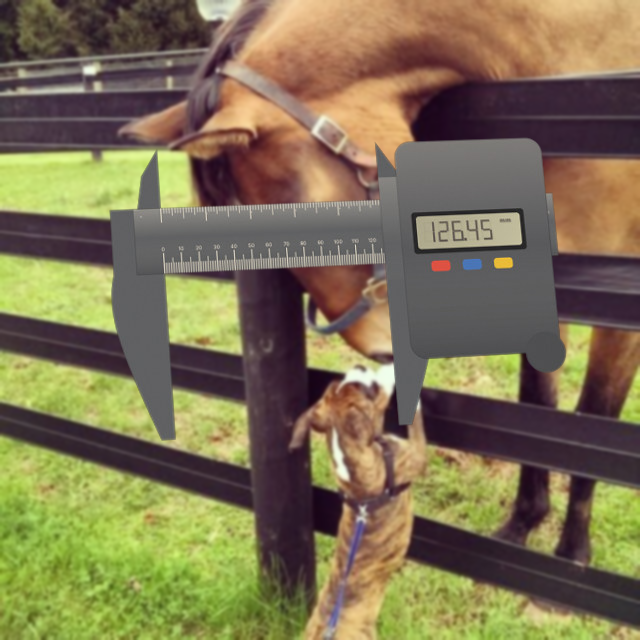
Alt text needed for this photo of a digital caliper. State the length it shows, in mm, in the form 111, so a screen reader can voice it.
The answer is 126.45
